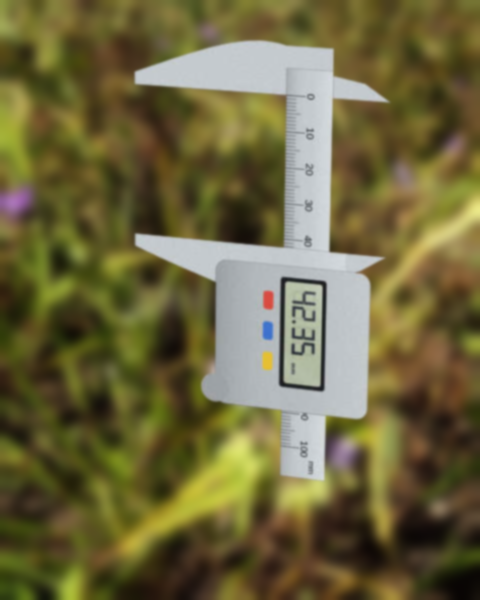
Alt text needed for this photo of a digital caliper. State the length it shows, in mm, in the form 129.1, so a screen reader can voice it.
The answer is 42.35
